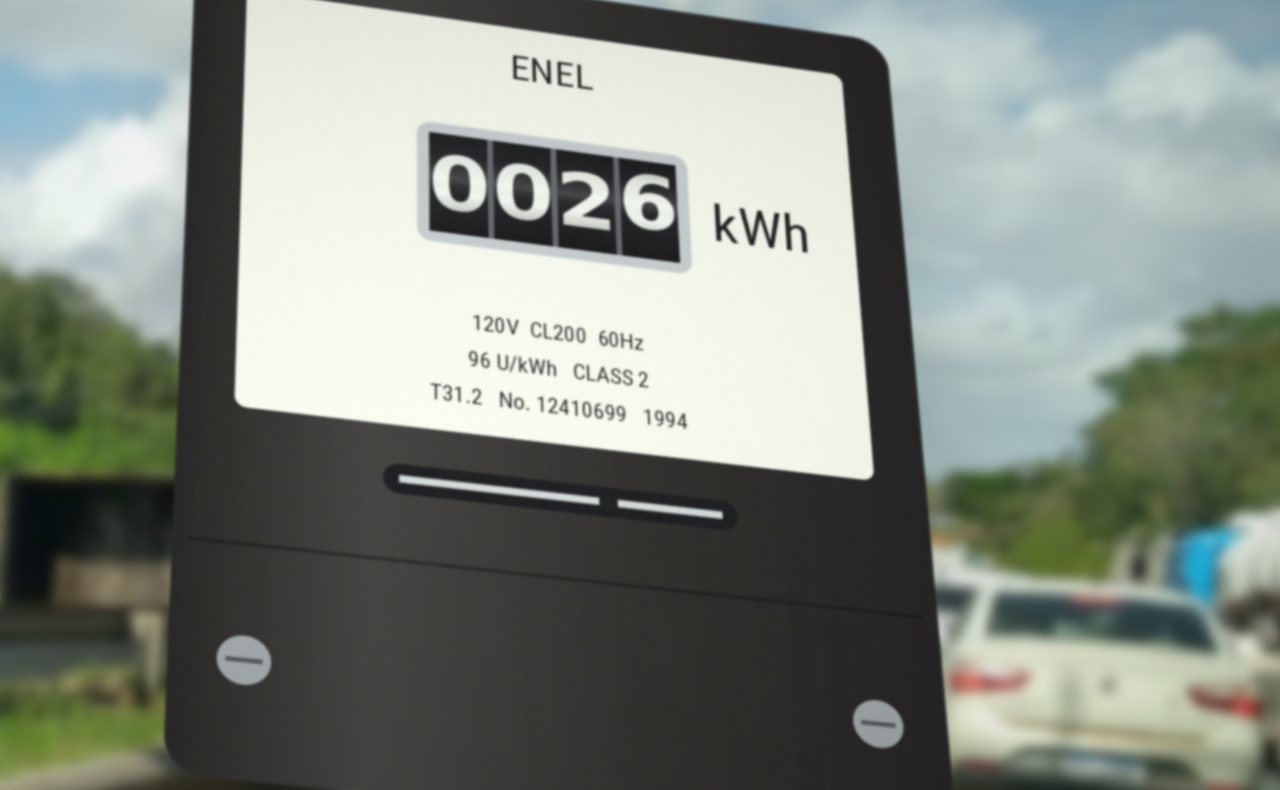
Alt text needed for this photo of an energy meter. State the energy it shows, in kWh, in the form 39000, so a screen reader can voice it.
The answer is 26
